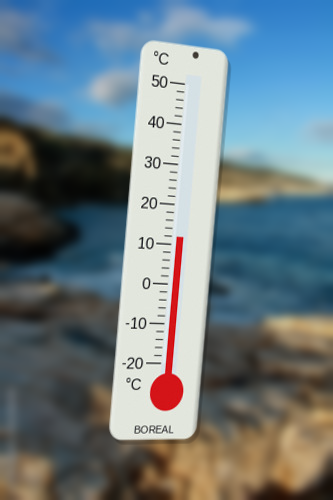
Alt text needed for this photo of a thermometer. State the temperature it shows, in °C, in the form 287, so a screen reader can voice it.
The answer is 12
